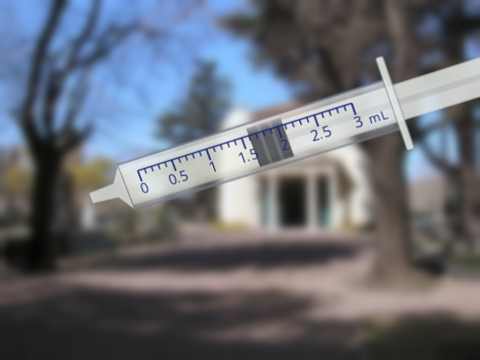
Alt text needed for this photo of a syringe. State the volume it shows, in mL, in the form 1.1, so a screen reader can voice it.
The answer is 1.6
